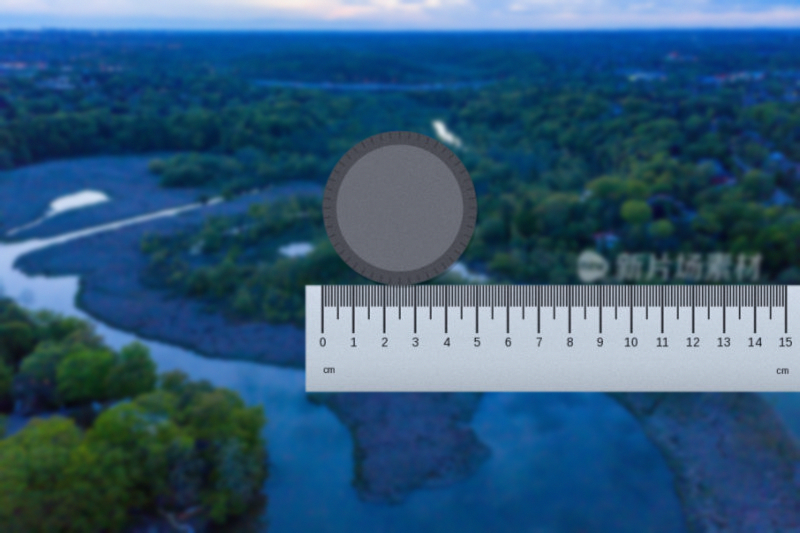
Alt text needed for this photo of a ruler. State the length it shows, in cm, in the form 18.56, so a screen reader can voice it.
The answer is 5
